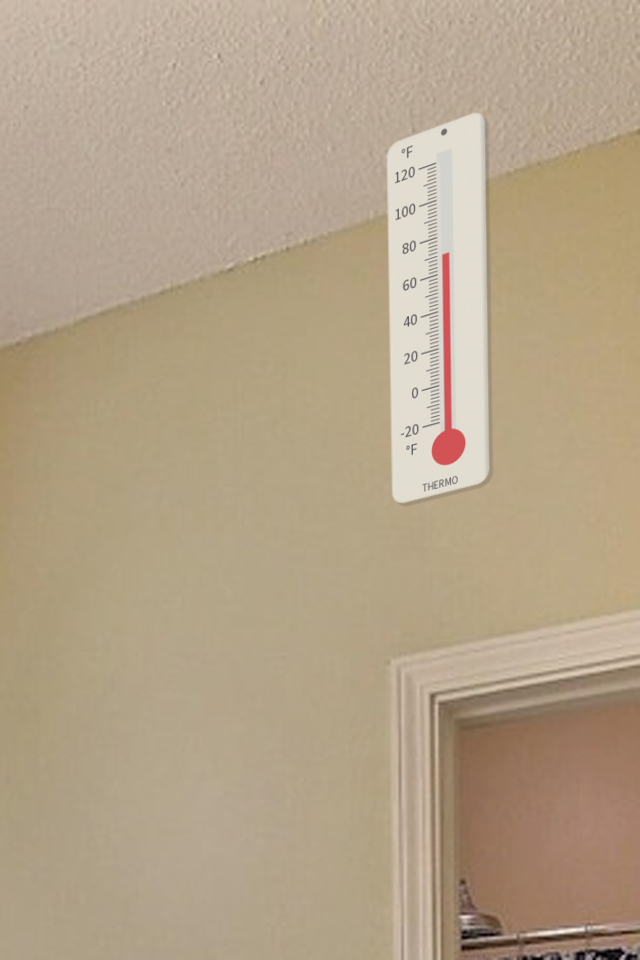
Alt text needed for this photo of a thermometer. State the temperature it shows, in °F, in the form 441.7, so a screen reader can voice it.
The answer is 70
